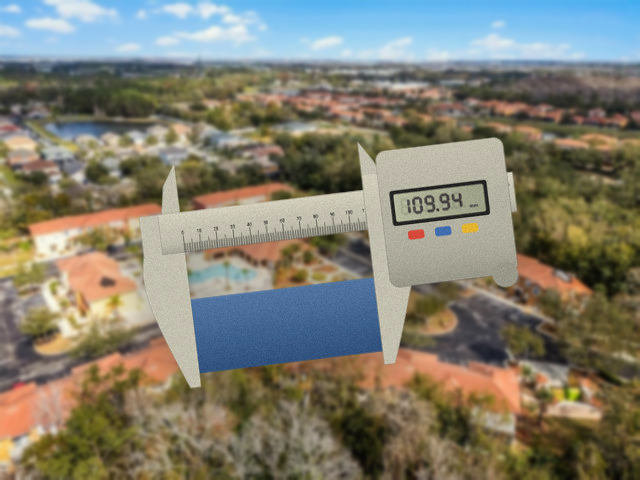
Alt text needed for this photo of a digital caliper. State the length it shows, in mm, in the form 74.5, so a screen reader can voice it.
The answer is 109.94
